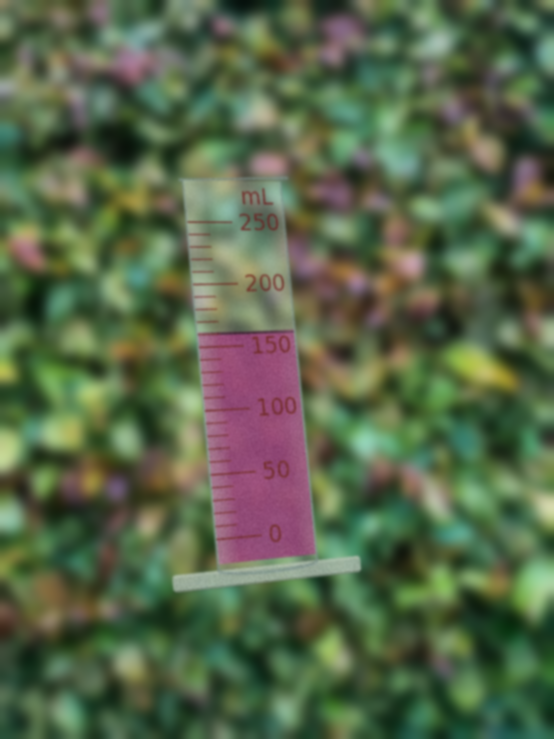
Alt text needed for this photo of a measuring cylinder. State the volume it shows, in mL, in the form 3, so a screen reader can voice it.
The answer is 160
